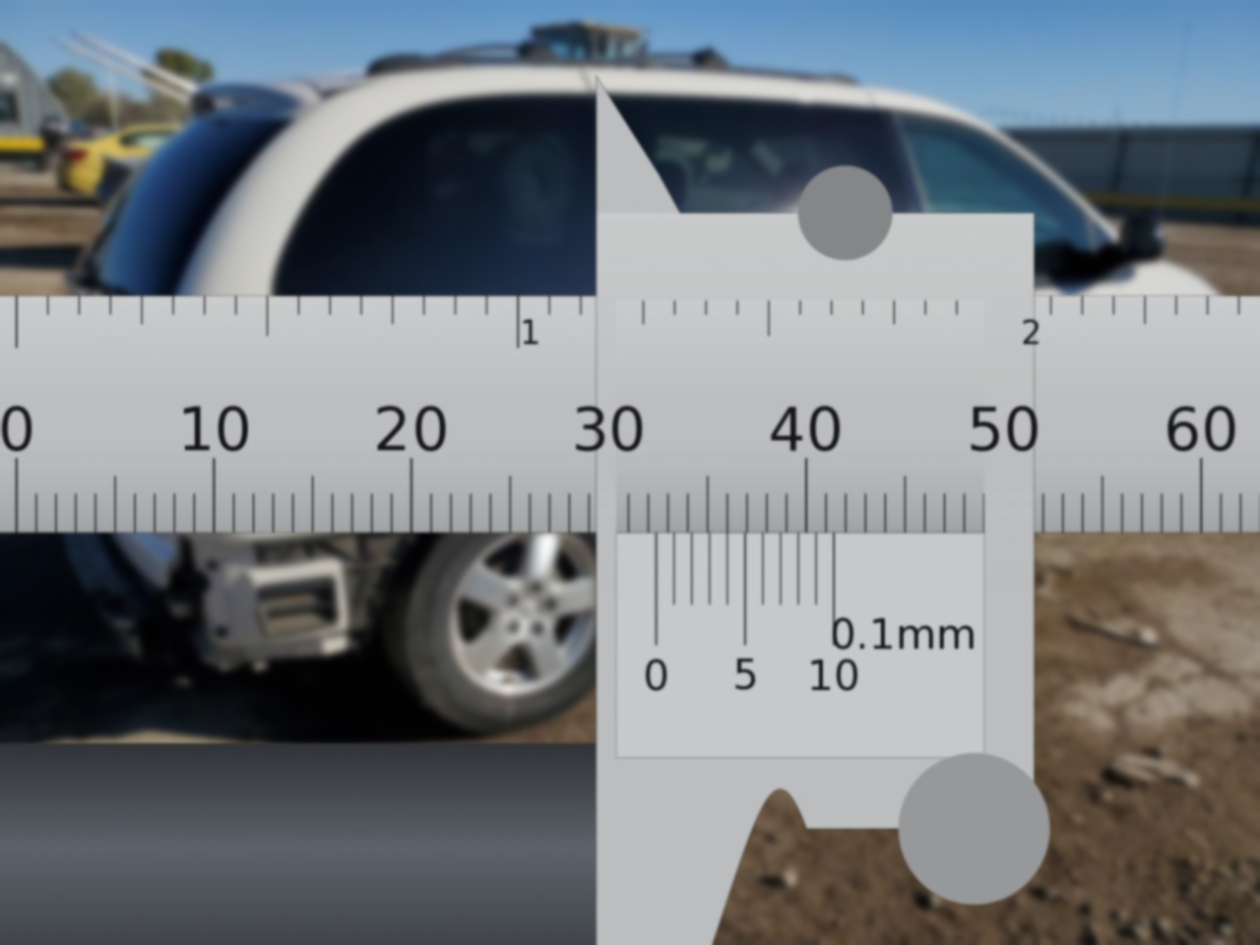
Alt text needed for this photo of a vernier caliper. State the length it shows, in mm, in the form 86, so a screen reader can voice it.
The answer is 32.4
